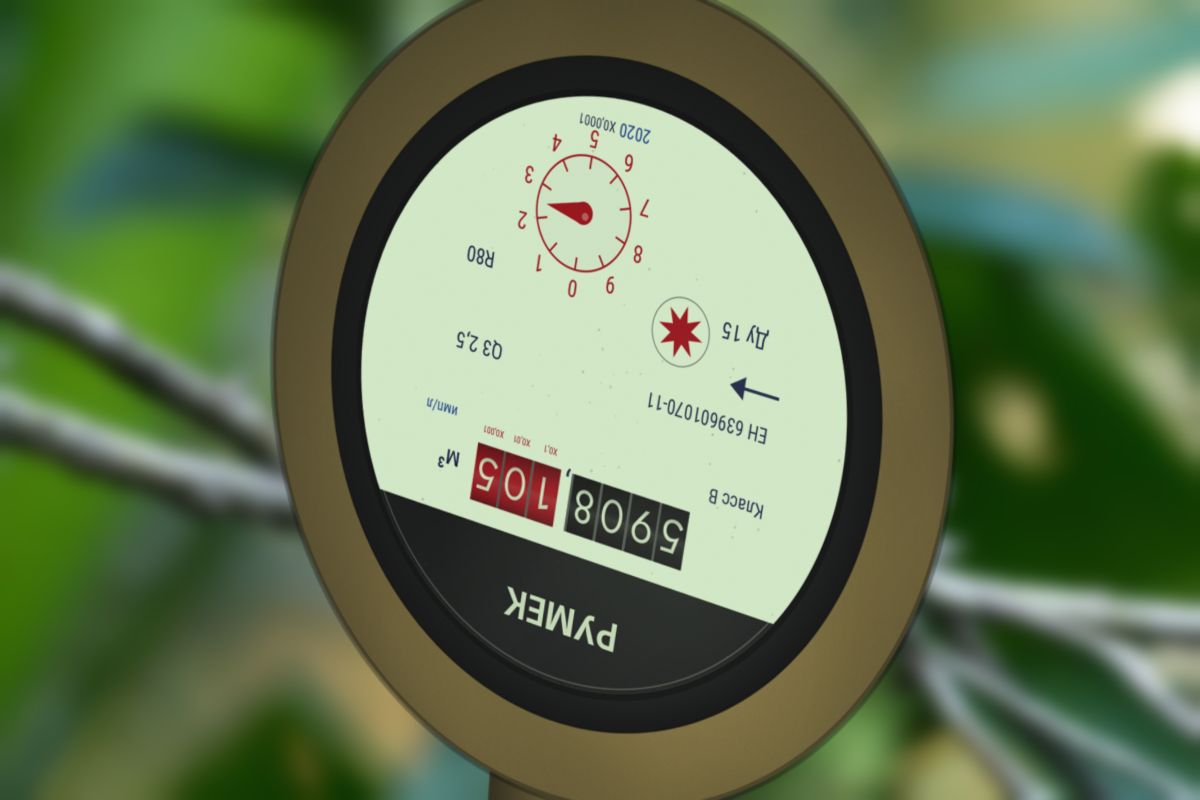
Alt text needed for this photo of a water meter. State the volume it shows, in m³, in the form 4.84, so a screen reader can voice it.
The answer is 5908.1052
